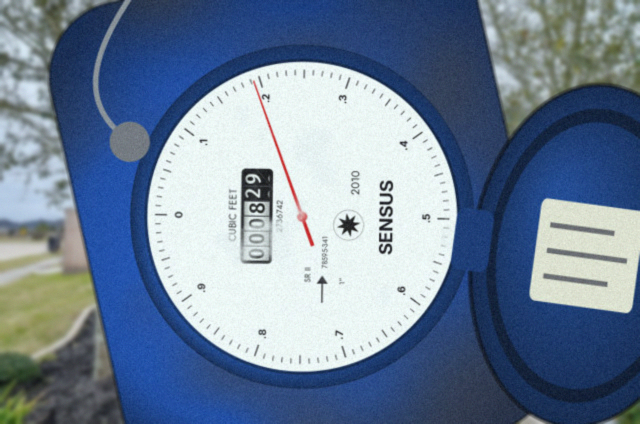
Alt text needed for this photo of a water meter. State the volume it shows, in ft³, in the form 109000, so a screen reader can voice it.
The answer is 829.19
